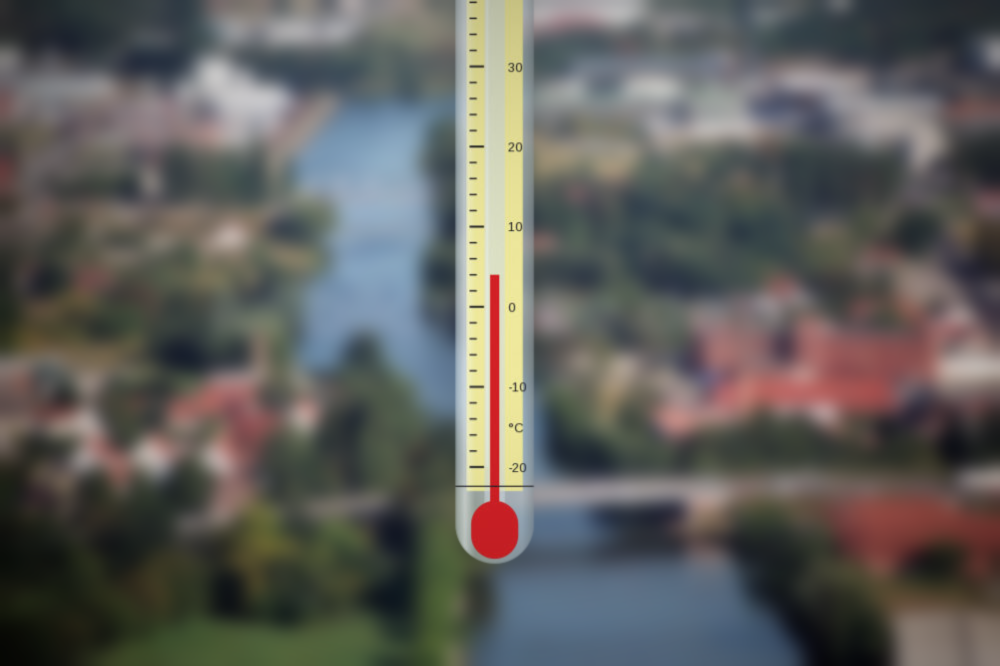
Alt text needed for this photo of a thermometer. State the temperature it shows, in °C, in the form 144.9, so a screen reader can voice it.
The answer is 4
